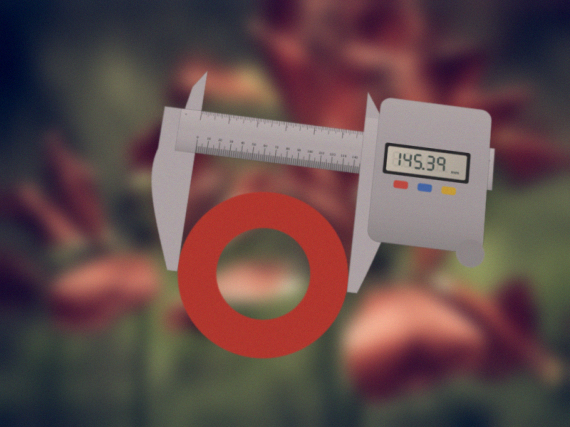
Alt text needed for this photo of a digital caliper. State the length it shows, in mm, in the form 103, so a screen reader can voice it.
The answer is 145.39
